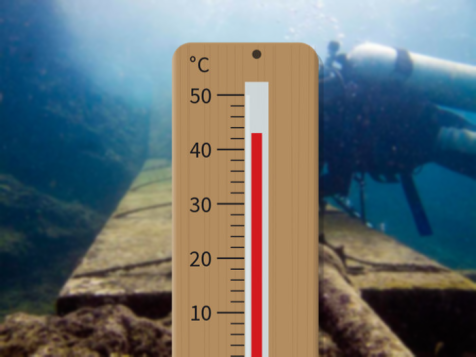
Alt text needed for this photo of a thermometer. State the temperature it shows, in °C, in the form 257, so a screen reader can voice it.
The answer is 43
